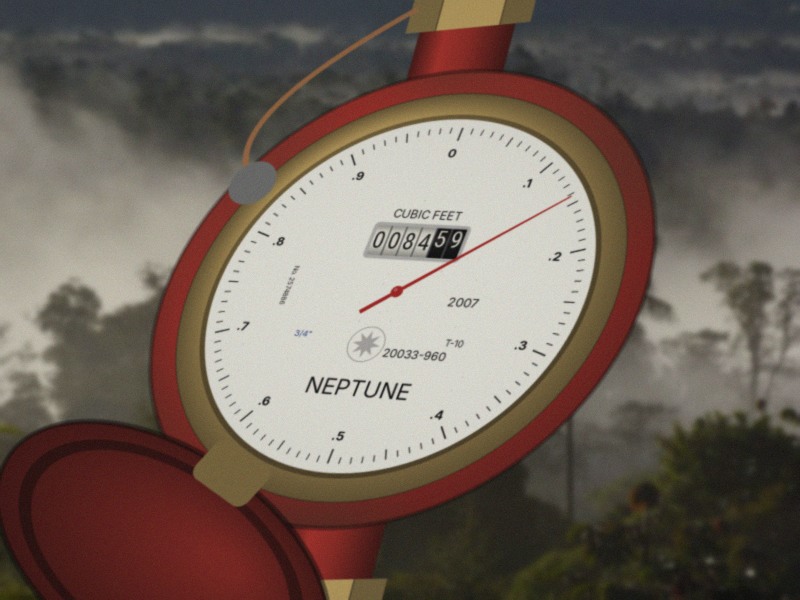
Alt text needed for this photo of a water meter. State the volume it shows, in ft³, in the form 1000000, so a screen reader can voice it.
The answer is 8459.14
